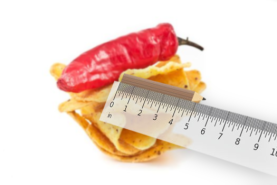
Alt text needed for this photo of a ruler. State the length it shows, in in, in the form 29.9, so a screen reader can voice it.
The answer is 5.5
